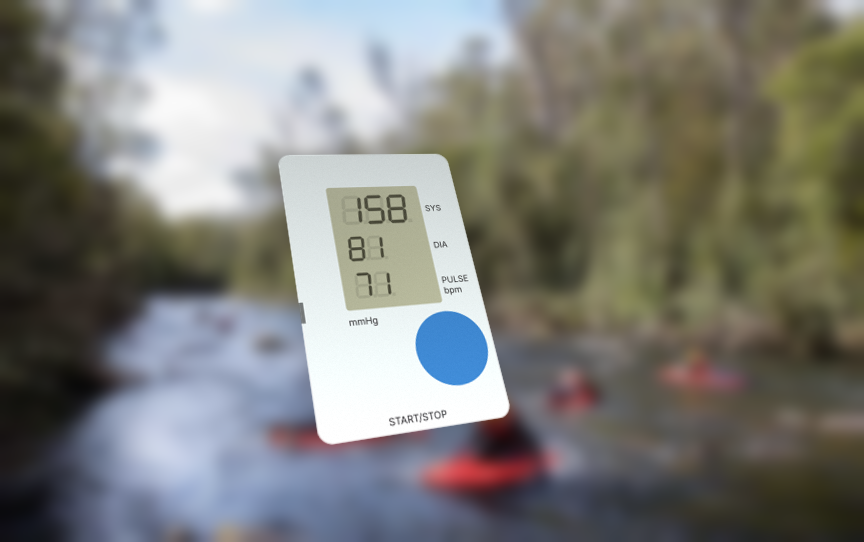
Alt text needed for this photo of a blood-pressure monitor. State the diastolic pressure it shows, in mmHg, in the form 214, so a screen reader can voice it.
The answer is 81
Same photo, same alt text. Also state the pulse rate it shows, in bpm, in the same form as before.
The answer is 71
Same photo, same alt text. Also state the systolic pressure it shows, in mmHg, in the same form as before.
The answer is 158
